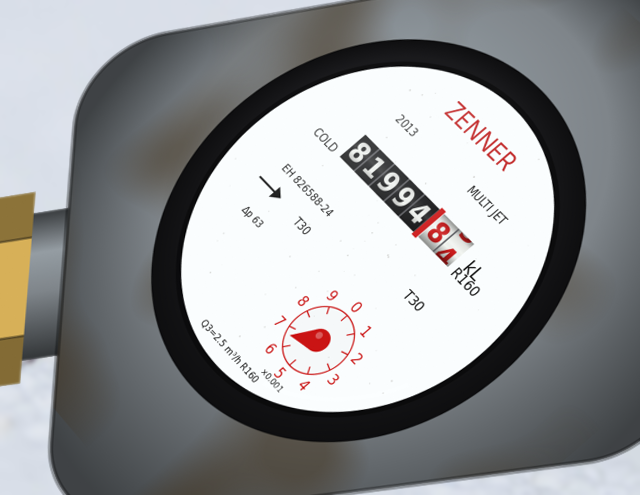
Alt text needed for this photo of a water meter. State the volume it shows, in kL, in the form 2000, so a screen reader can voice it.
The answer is 81994.836
